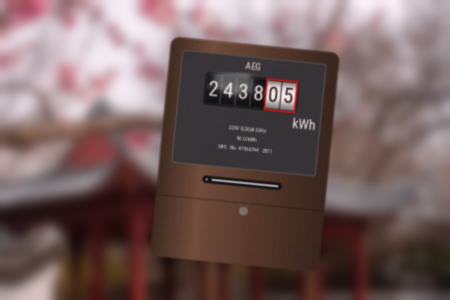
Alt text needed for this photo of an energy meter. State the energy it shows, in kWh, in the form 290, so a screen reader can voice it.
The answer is 2438.05
